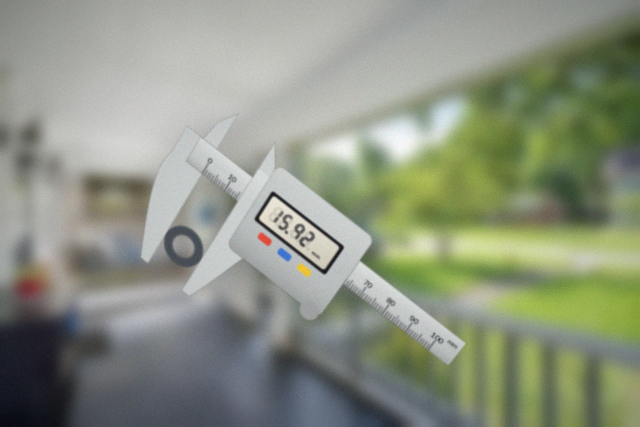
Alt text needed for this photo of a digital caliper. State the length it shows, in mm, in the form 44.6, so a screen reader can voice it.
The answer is 15.92
